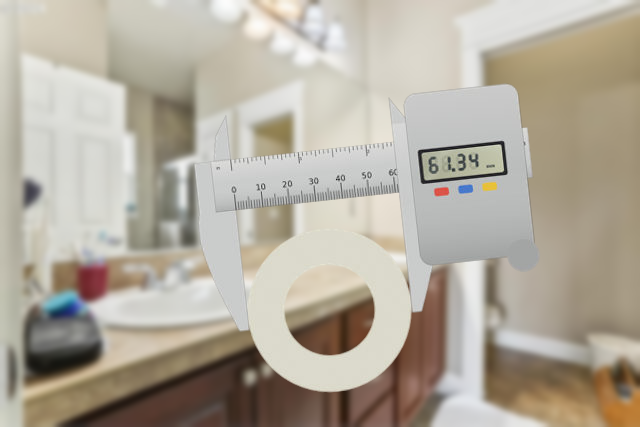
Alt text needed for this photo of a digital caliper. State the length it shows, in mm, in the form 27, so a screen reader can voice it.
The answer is 61.34
